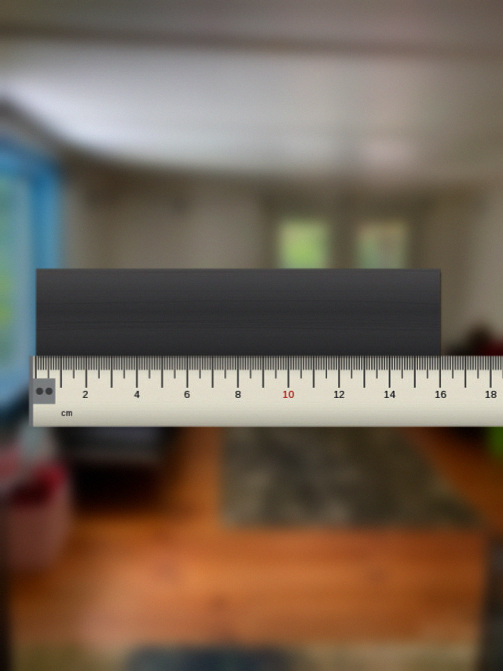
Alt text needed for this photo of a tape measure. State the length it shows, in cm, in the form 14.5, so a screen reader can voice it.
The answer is 16
